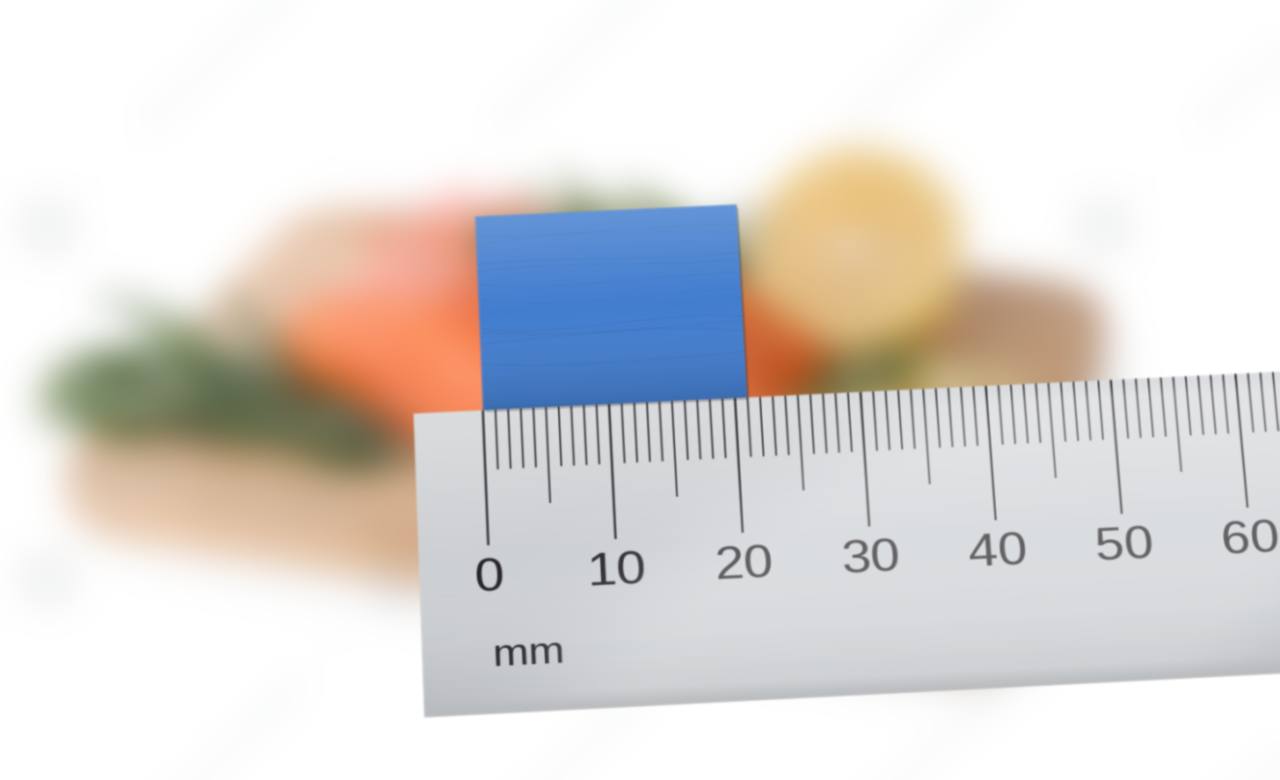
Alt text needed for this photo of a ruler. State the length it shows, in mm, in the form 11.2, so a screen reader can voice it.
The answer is 21
